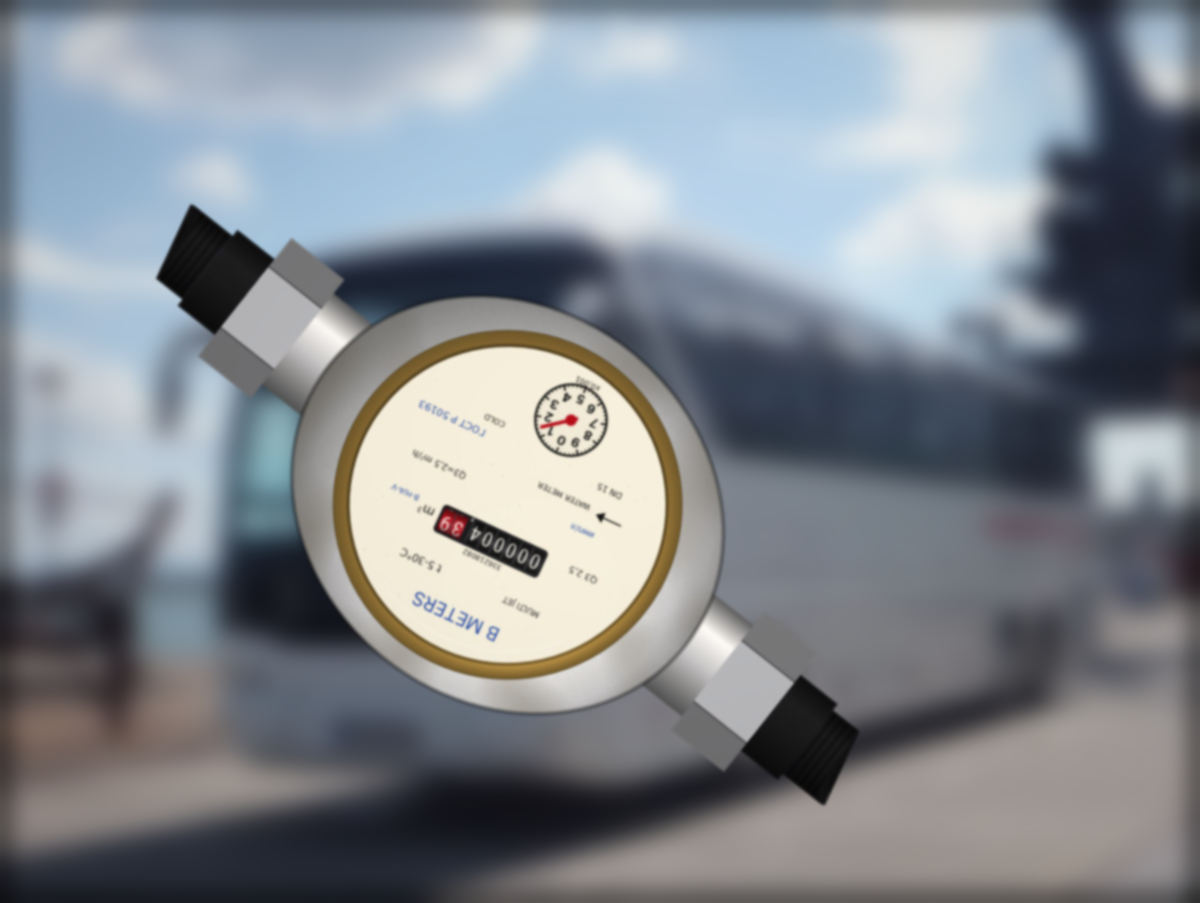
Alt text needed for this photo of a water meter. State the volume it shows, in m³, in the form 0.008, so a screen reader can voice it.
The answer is 4.391
